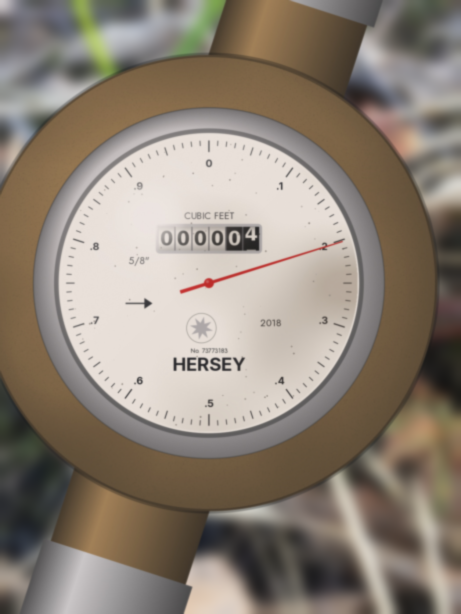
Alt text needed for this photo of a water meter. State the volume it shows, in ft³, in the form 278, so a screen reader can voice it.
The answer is 4.20
